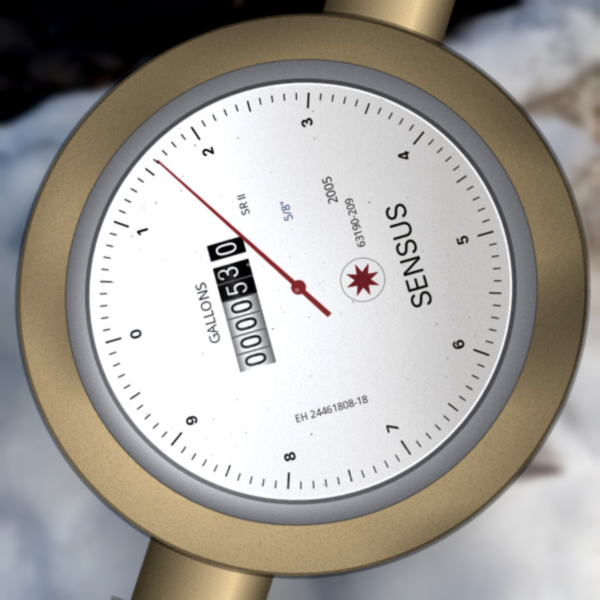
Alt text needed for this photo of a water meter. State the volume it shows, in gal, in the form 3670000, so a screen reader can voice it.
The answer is 531.6
